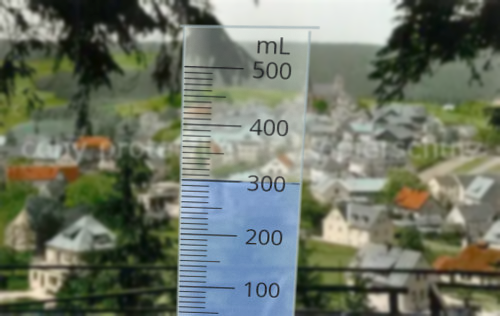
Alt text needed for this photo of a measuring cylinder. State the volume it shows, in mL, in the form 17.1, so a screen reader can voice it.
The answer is 300
